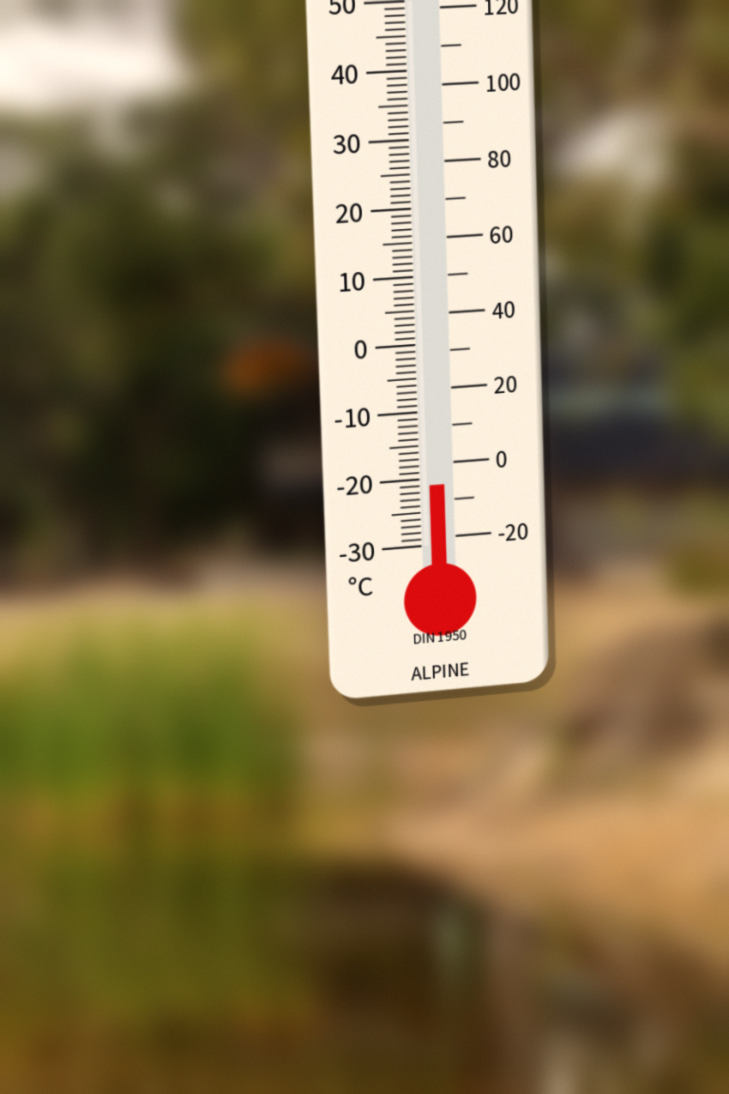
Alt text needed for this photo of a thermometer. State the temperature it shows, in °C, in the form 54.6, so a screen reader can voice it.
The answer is -21
